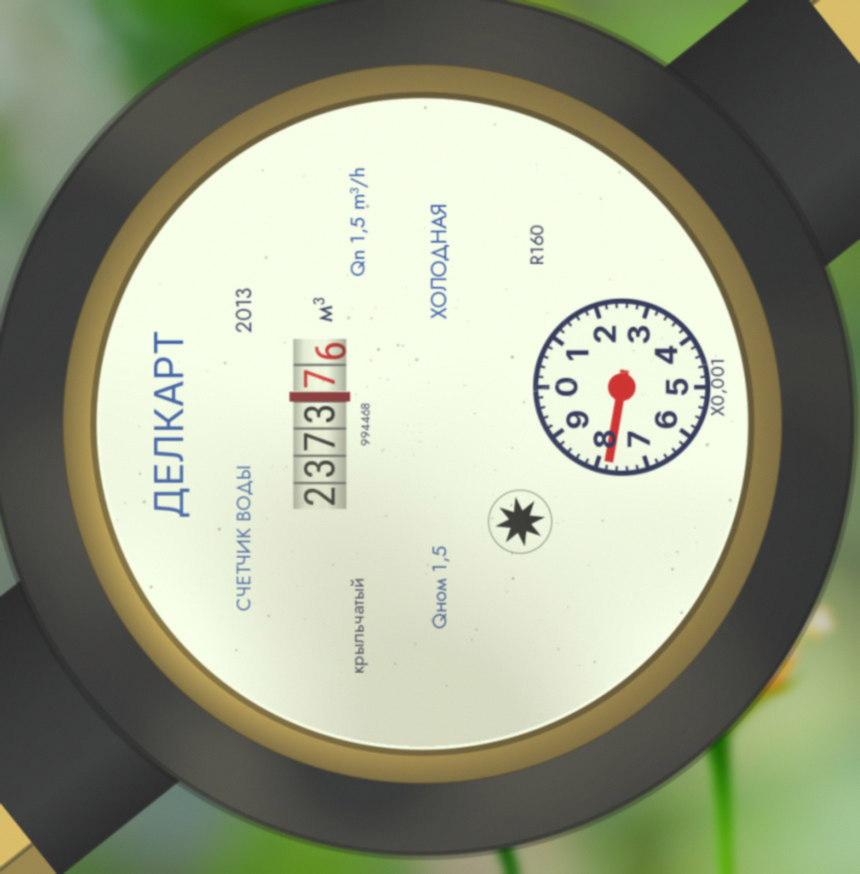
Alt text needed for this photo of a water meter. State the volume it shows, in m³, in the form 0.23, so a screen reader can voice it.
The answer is 2373.757
